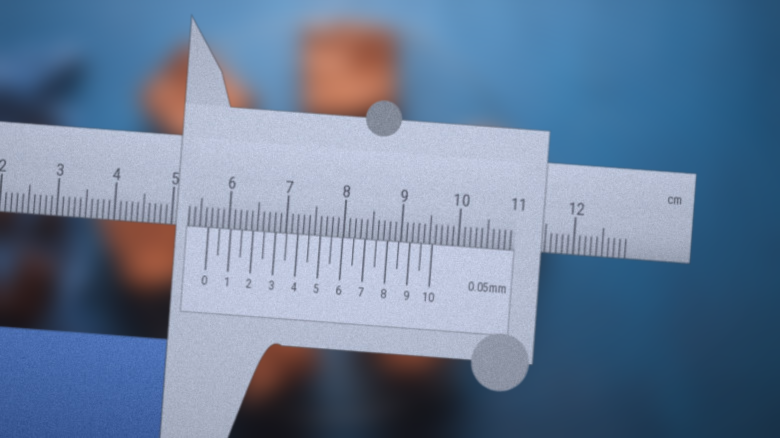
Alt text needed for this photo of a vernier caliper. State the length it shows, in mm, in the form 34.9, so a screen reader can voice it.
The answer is 56.5
